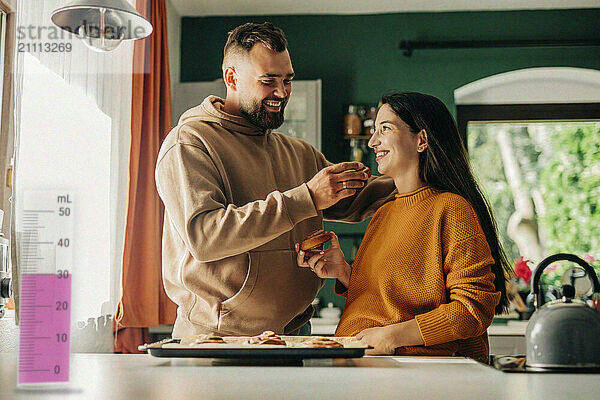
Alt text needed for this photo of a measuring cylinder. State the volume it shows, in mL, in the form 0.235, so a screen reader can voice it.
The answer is 30
